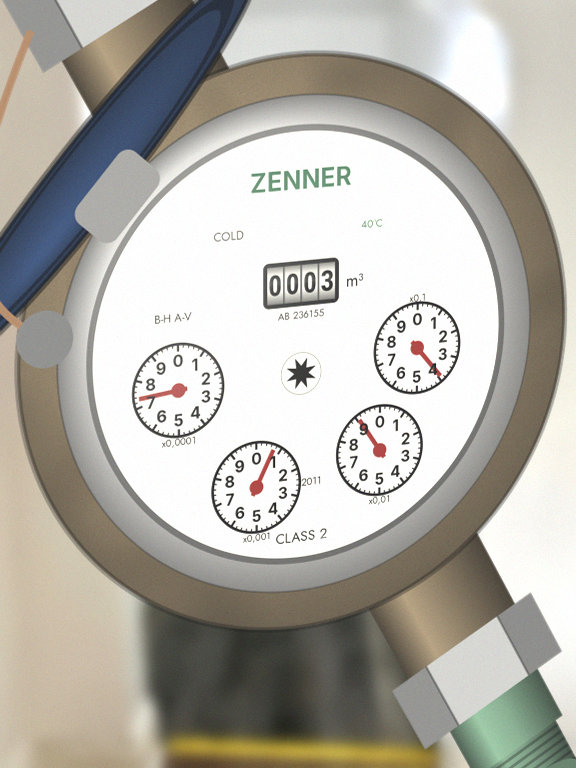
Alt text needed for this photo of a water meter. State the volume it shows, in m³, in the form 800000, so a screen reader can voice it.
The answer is 3.3907
